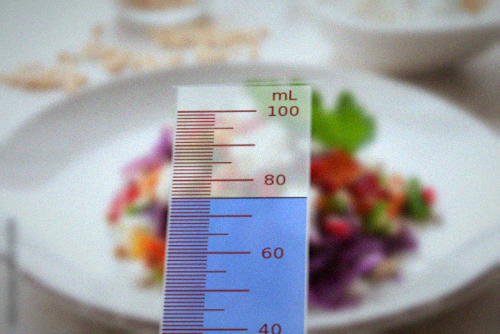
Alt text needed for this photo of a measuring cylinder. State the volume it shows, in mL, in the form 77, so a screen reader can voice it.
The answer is 75
